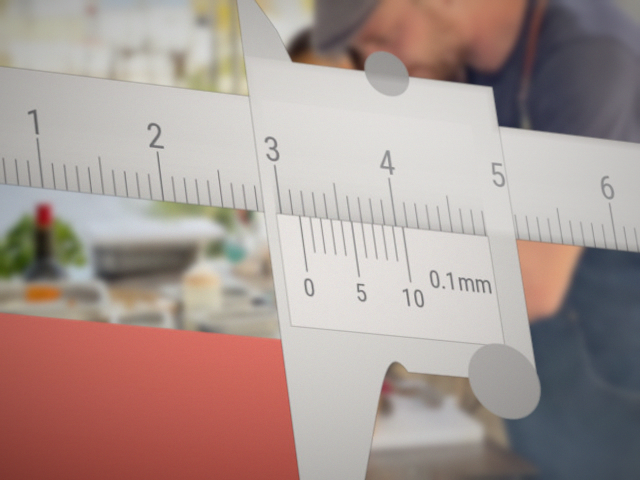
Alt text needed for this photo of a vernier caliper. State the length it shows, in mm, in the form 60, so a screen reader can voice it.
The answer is 31.6
